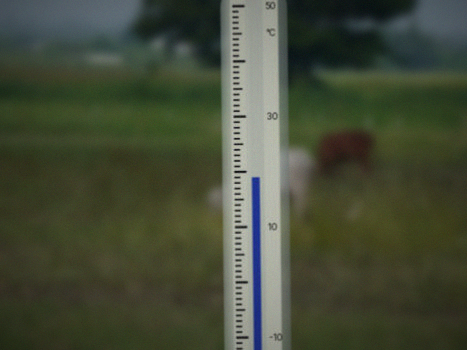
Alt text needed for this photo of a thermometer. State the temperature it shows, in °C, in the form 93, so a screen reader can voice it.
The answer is 19
